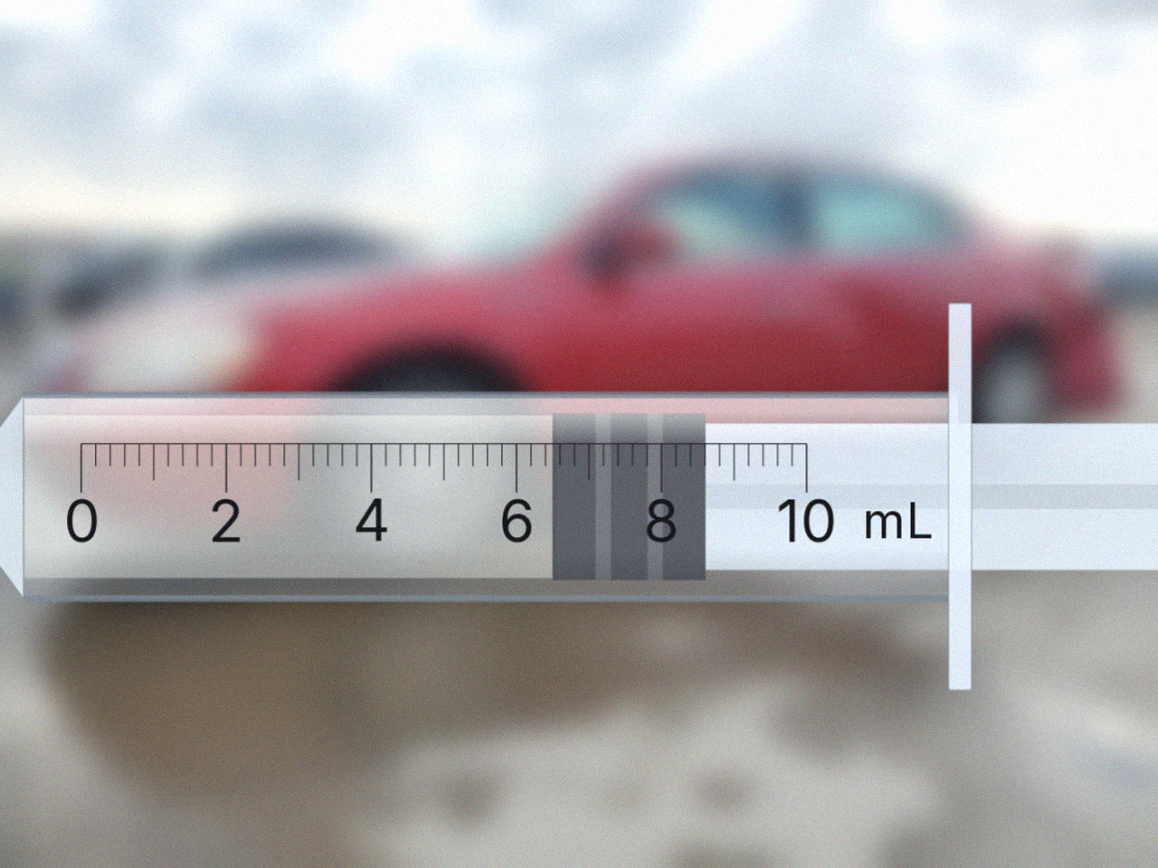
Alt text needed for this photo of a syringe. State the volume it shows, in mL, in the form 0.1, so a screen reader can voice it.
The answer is 6.5
